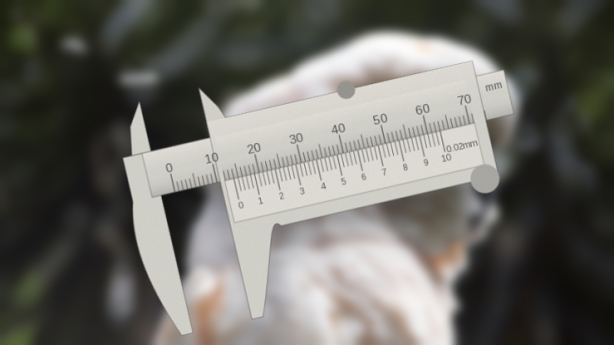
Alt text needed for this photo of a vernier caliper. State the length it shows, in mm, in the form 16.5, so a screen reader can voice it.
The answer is 14.0
